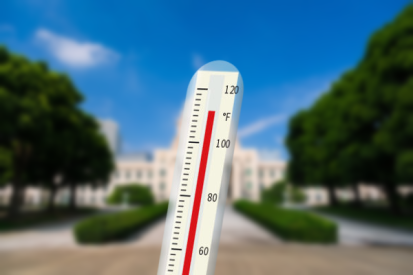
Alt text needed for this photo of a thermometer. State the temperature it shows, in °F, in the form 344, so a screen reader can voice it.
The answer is 112
